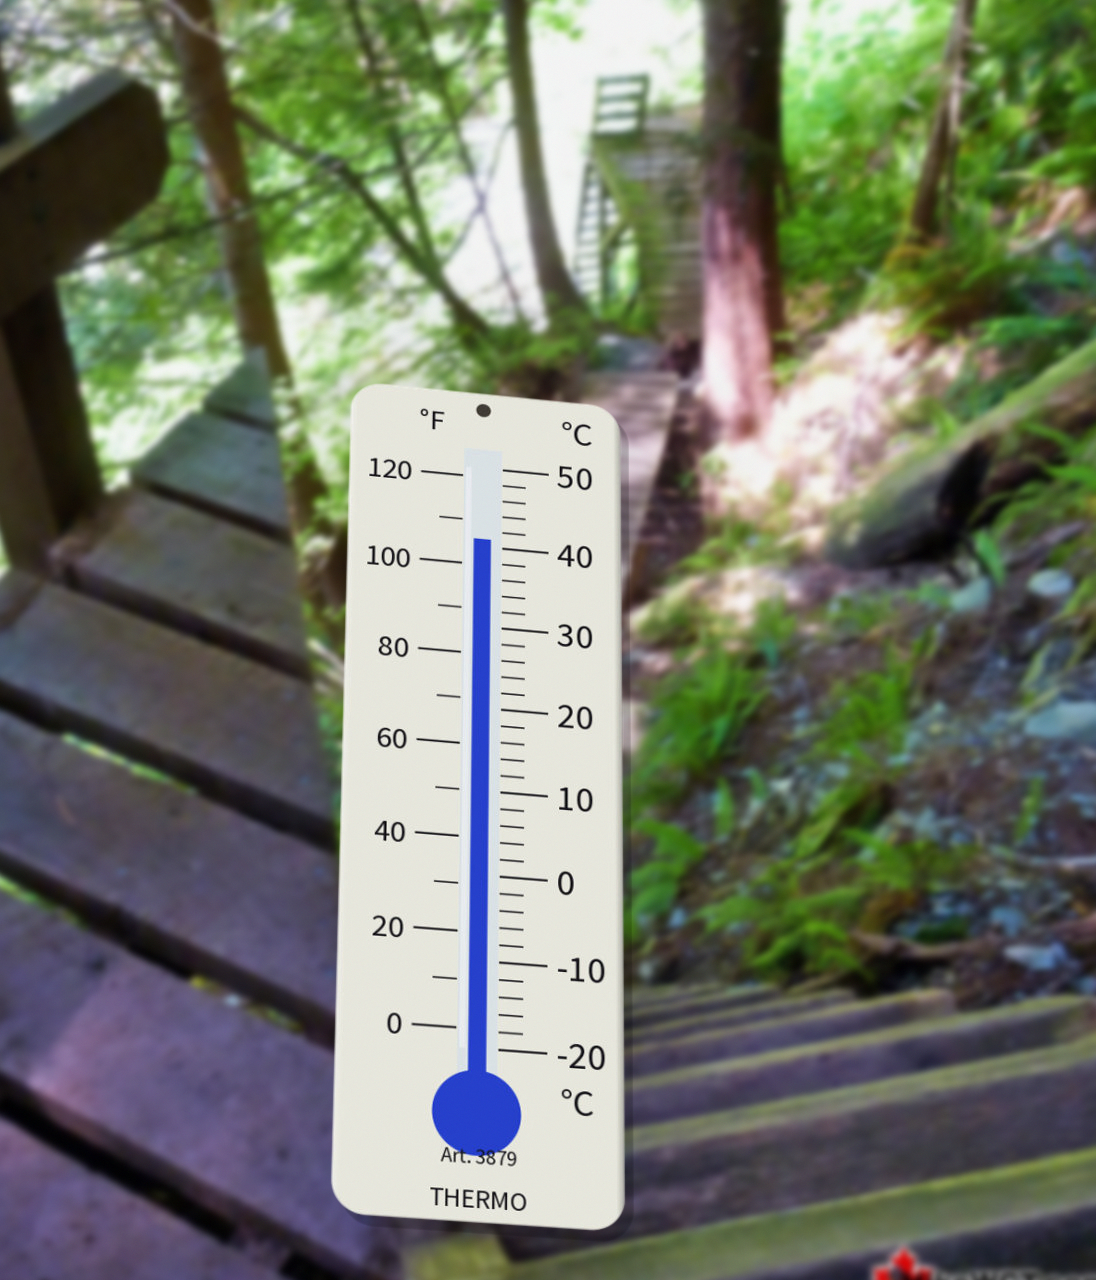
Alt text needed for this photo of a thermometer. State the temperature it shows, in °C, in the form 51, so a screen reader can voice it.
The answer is 41
